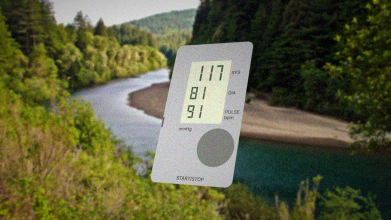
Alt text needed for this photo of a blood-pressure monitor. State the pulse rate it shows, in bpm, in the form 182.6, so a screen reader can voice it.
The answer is 91
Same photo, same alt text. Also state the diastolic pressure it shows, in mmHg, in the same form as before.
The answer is 81
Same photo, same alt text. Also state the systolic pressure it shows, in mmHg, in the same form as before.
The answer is 117
